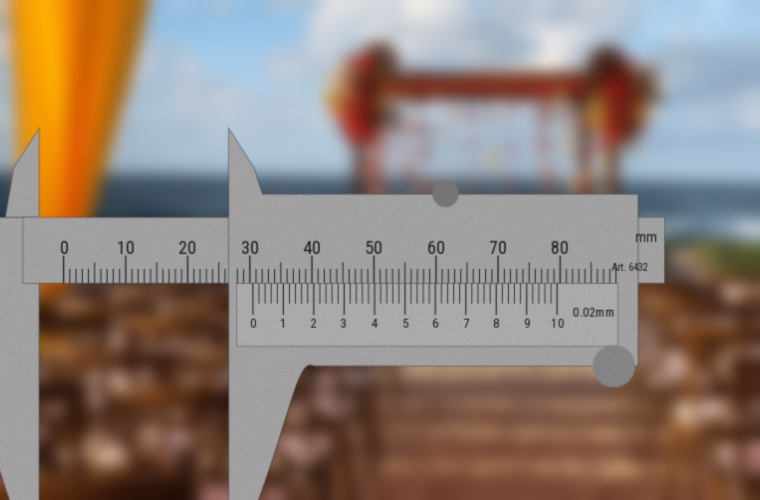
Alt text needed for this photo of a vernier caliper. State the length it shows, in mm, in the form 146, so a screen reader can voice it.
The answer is 30.5
